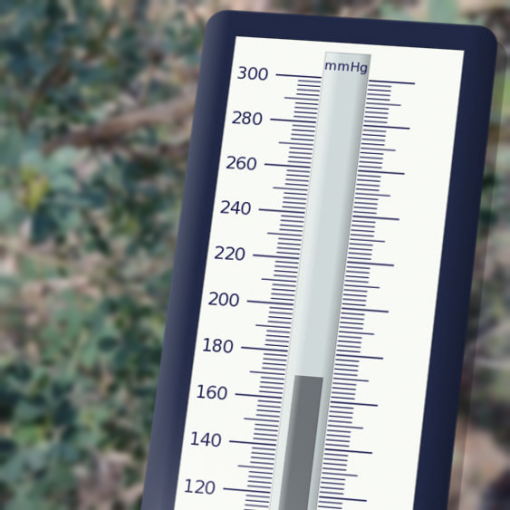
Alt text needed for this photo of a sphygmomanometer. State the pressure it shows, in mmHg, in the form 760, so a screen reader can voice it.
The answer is 170
